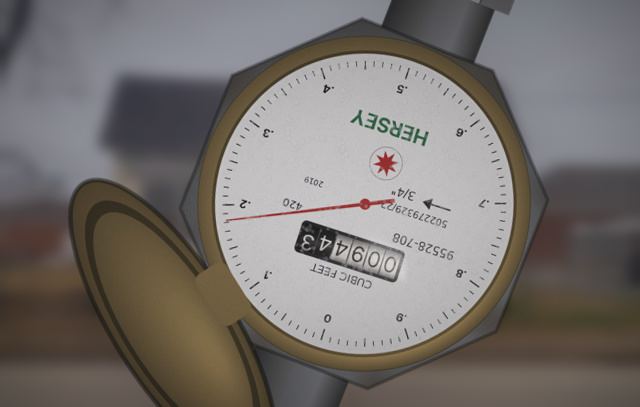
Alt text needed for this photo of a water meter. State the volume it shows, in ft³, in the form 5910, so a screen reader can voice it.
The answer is 9443.18
